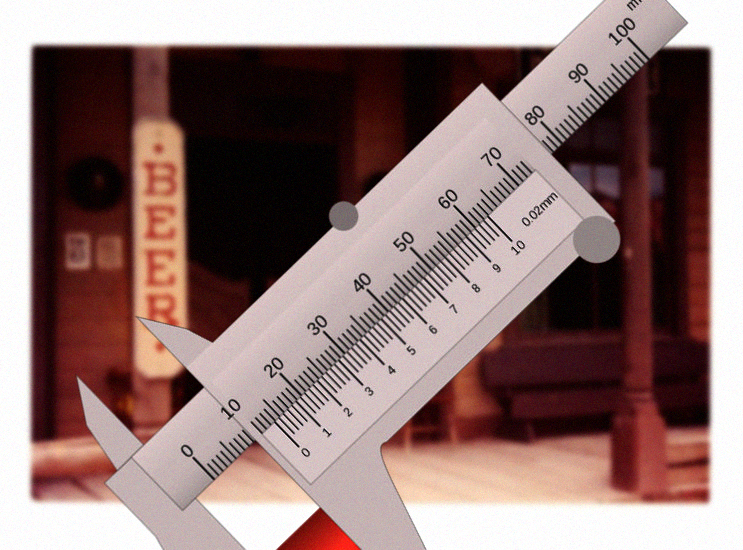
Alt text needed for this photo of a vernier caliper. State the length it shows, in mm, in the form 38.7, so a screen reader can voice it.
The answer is 13.8
